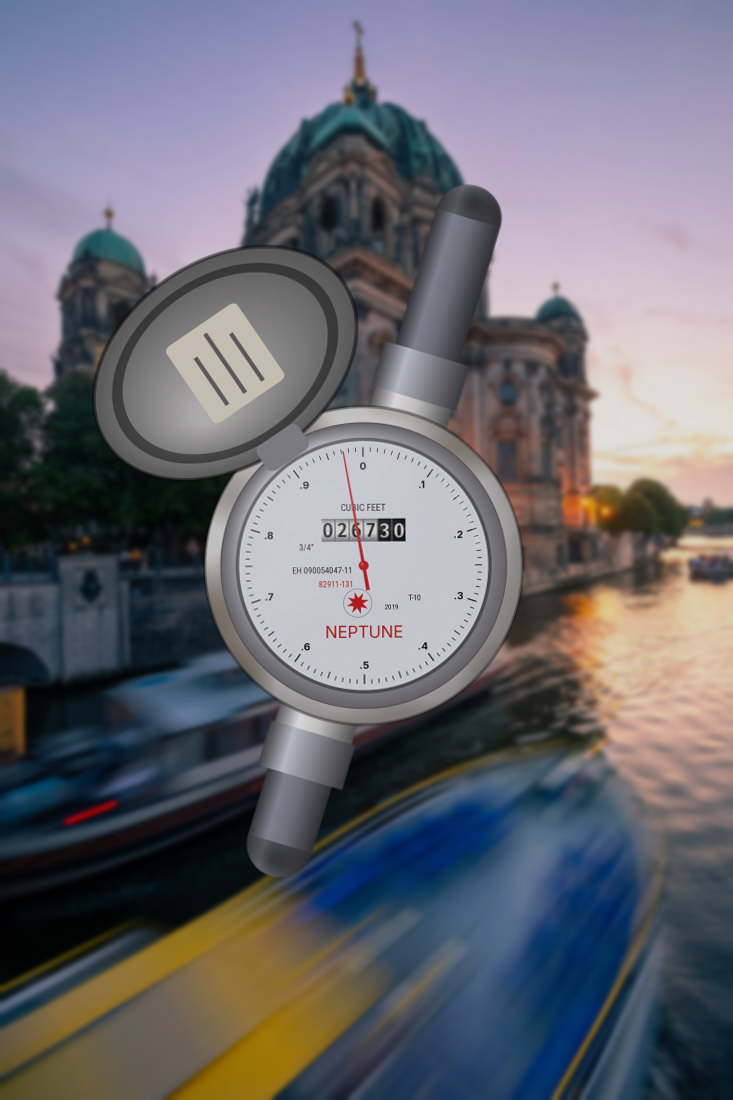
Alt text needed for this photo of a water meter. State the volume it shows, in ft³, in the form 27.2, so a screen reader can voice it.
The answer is 26729.97
